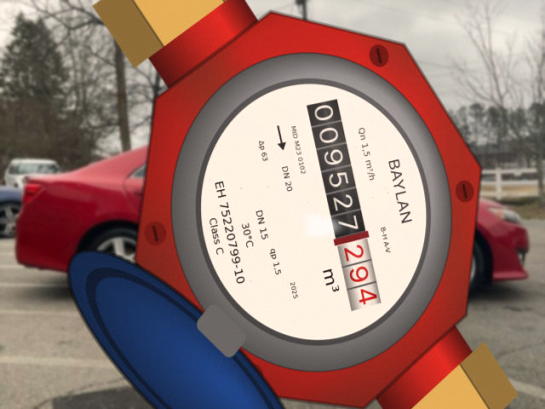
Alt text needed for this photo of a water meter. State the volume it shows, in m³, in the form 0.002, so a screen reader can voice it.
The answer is 9527.294
